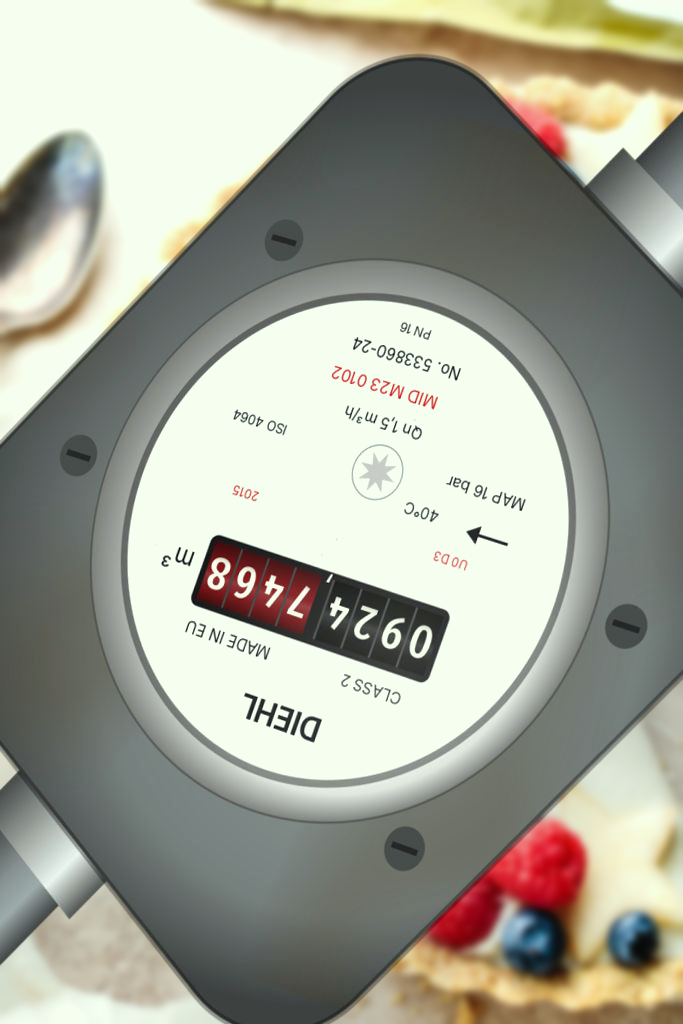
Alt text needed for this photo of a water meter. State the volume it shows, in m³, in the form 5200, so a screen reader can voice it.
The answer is 924.7468
